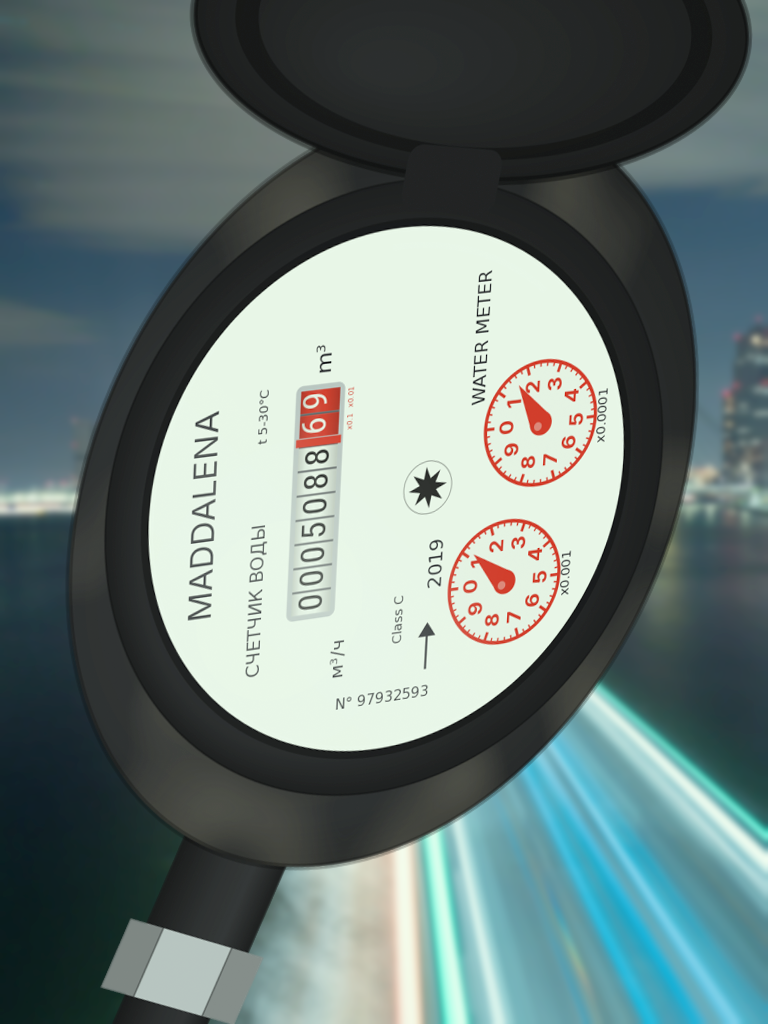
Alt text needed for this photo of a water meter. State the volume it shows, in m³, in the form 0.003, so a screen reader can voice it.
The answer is 5088.6911
